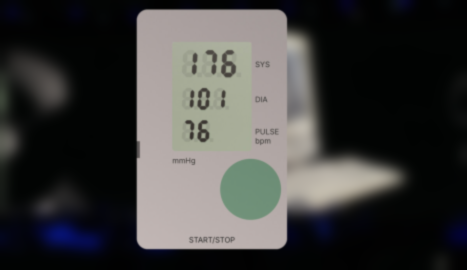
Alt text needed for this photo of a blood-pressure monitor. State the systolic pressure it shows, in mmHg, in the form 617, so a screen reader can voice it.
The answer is 176
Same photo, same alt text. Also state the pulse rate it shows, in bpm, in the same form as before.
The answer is 76
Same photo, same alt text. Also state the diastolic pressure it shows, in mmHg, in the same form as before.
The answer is 101
